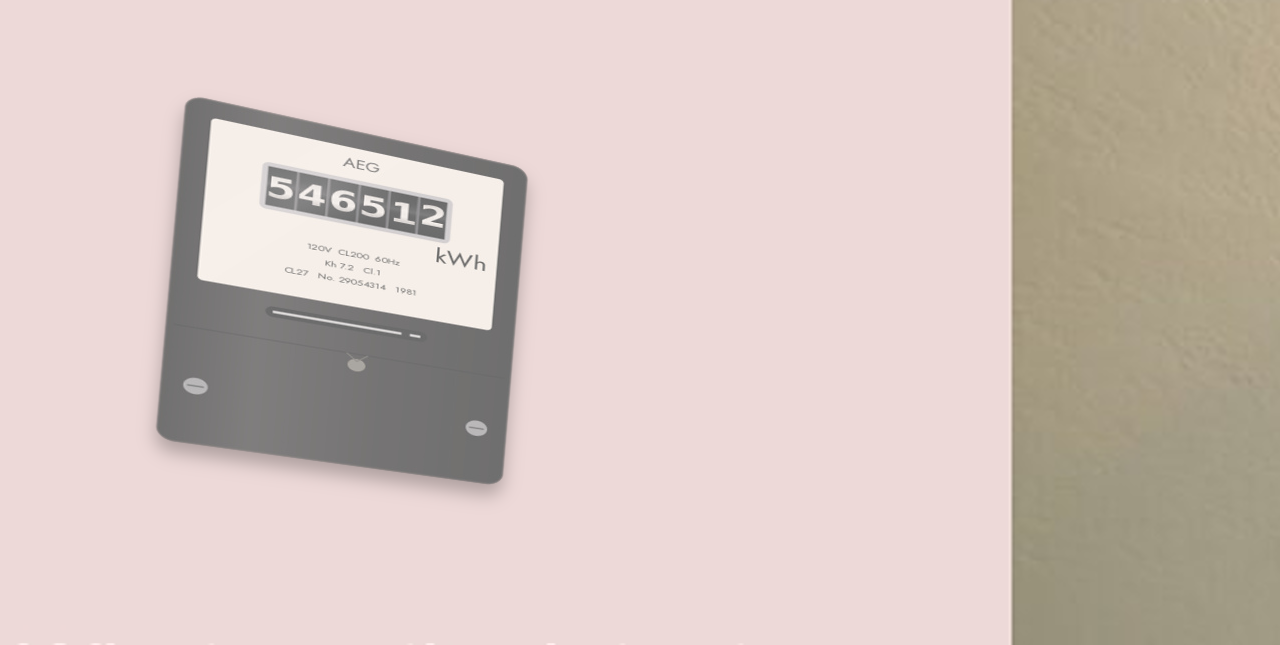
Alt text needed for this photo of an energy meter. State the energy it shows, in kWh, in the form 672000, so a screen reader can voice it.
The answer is 546512
